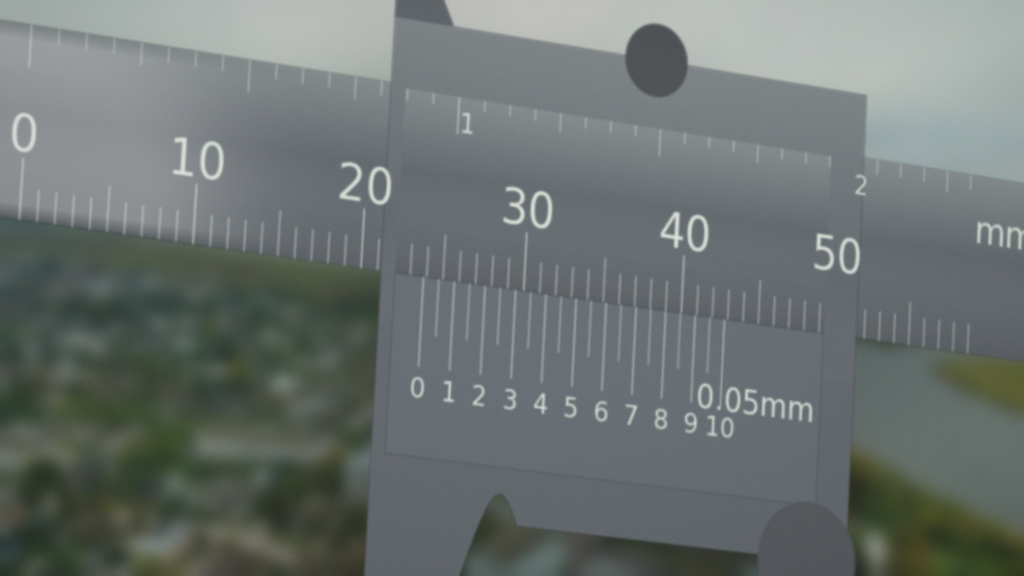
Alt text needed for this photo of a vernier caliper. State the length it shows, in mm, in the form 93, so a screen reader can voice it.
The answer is 23.8
